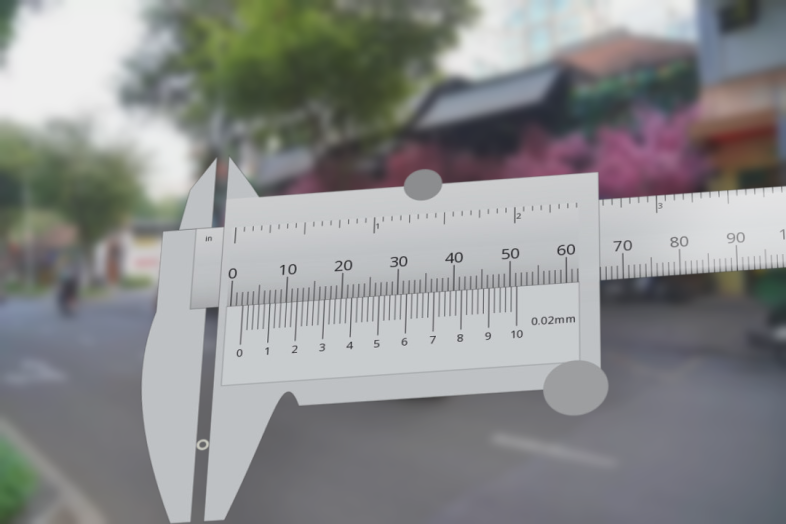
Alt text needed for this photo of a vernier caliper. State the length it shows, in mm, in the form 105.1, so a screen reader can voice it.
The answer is 2.2
